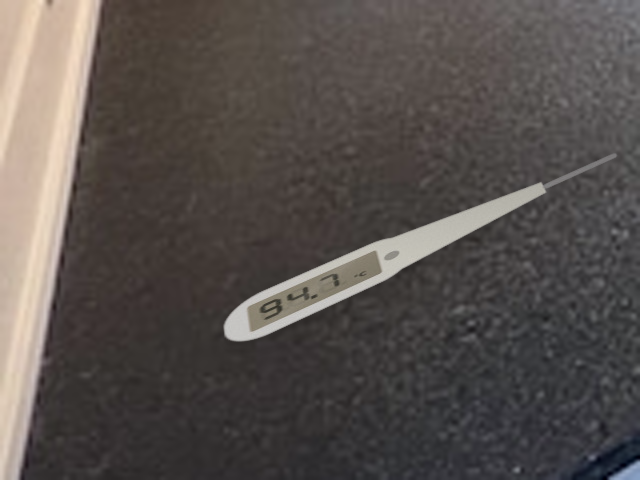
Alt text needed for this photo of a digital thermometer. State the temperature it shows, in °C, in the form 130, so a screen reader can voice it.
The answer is 94.7
